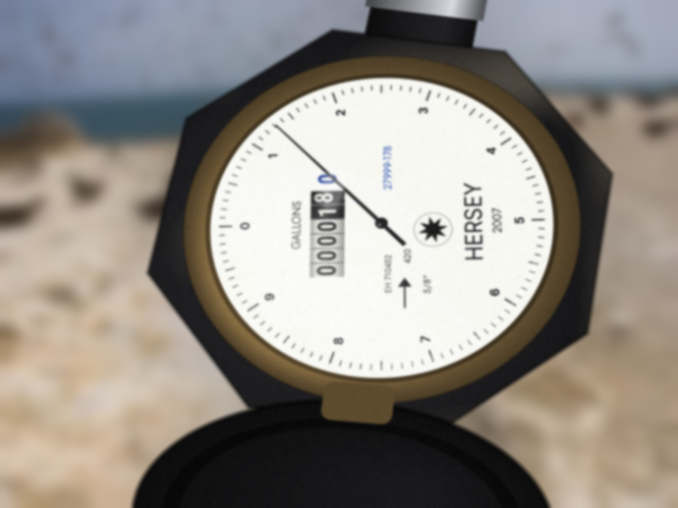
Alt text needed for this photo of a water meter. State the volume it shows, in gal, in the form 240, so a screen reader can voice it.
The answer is 181.3
